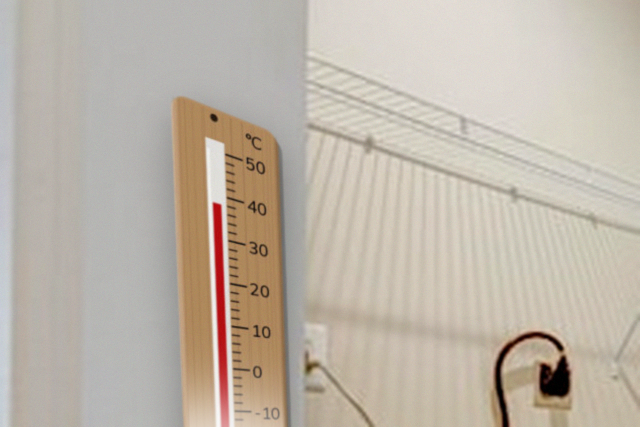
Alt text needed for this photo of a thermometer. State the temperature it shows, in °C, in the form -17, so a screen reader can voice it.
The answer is 38
